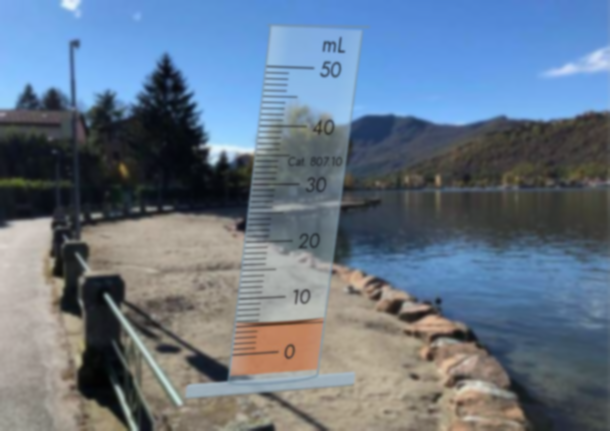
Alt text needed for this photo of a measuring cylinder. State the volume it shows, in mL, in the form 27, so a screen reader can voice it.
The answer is 5
